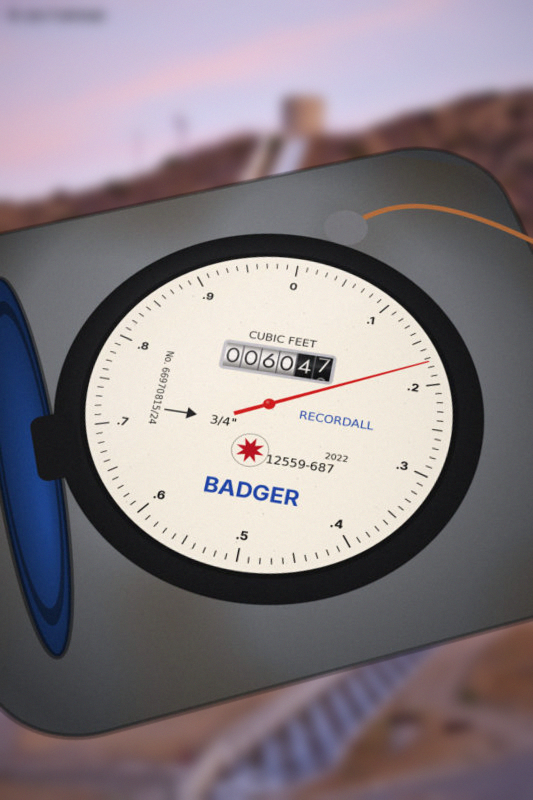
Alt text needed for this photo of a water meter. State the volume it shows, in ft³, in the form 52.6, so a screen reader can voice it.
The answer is 6047.17
